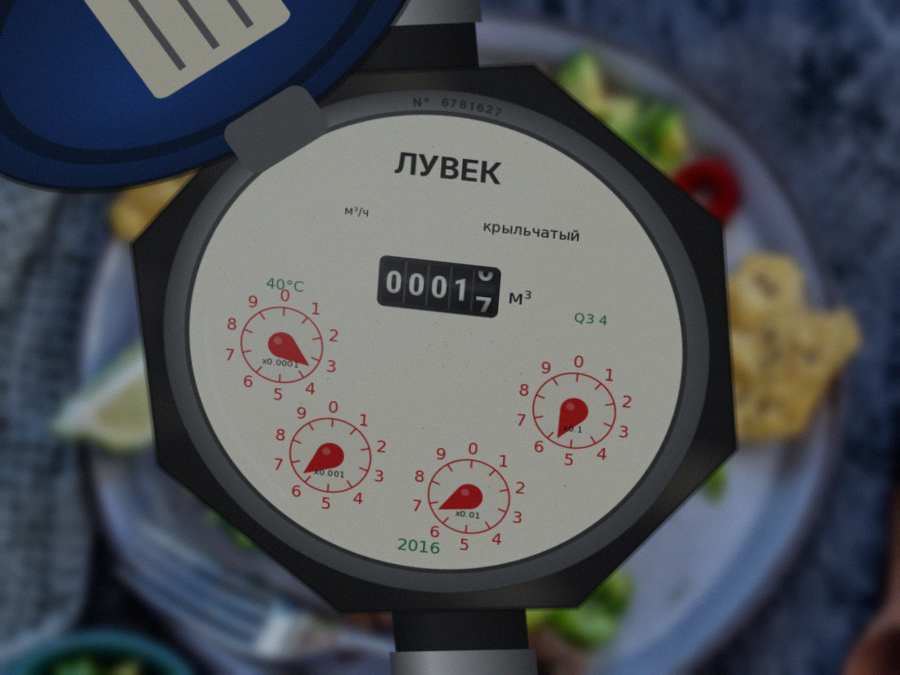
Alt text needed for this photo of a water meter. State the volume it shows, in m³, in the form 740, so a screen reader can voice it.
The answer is 16.5663
